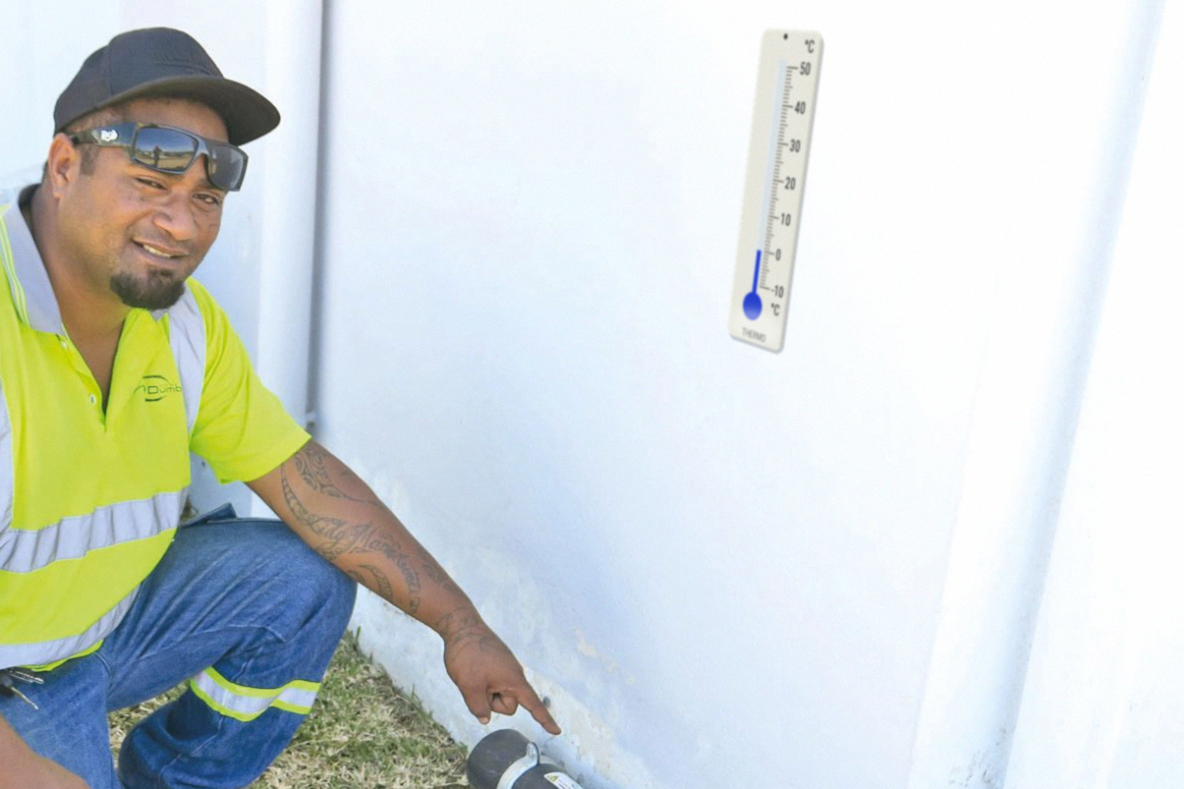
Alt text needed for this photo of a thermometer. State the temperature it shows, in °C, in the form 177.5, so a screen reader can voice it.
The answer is 0
